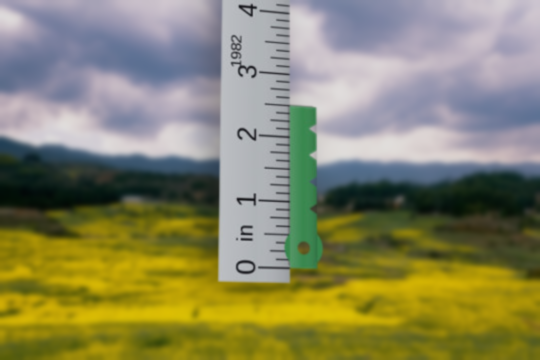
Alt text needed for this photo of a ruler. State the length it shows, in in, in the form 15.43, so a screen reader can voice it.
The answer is 2.5
